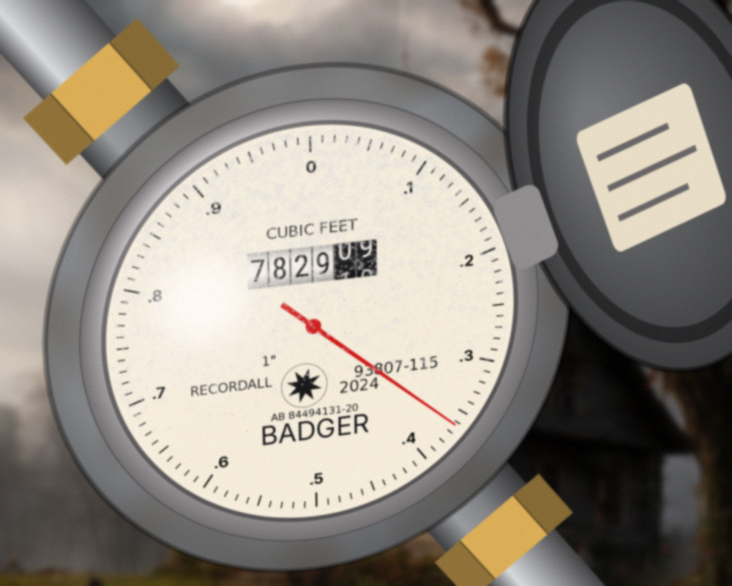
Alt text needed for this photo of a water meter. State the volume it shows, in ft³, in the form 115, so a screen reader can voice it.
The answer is 782909.36
